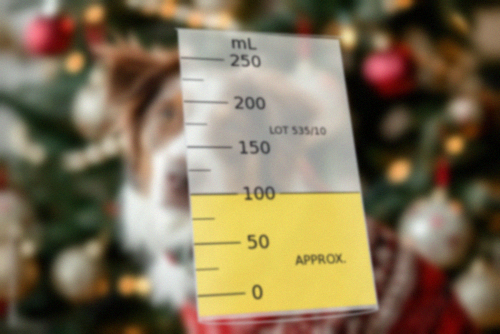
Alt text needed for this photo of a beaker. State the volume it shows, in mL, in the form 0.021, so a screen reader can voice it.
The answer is 100
